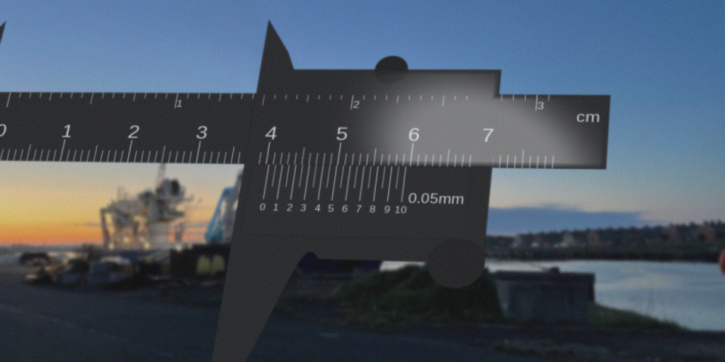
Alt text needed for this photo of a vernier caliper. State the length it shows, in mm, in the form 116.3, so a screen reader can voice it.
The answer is 40.4
